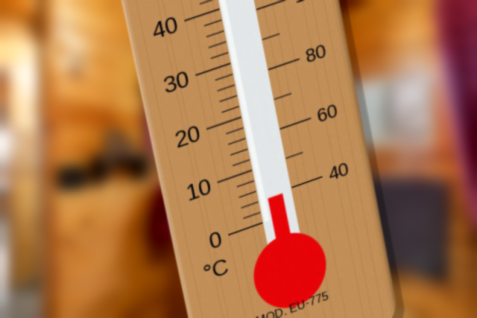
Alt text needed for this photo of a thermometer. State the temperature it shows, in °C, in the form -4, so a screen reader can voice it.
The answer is 4
